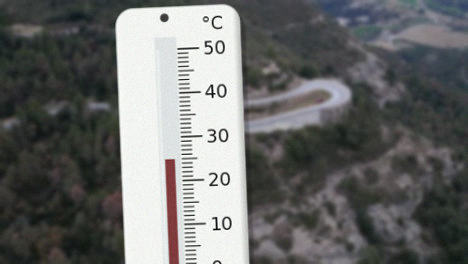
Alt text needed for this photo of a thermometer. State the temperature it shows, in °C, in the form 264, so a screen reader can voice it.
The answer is 25
